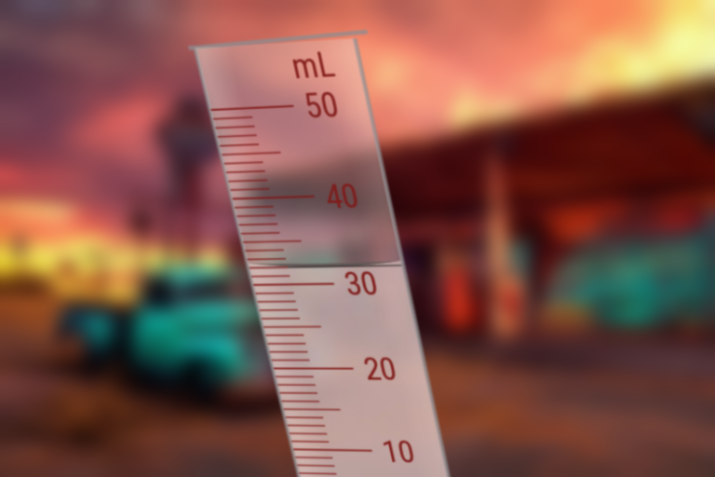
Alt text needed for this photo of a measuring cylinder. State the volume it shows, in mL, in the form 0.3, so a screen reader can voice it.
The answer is 32
